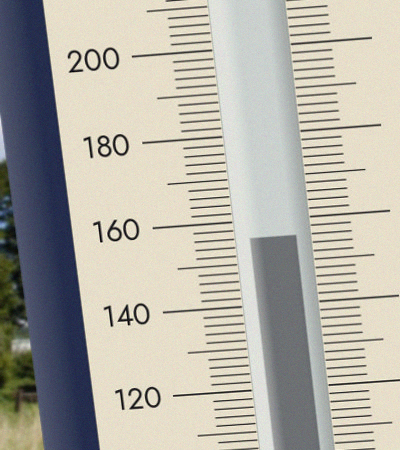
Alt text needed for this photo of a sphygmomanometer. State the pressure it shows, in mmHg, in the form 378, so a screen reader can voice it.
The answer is 156
